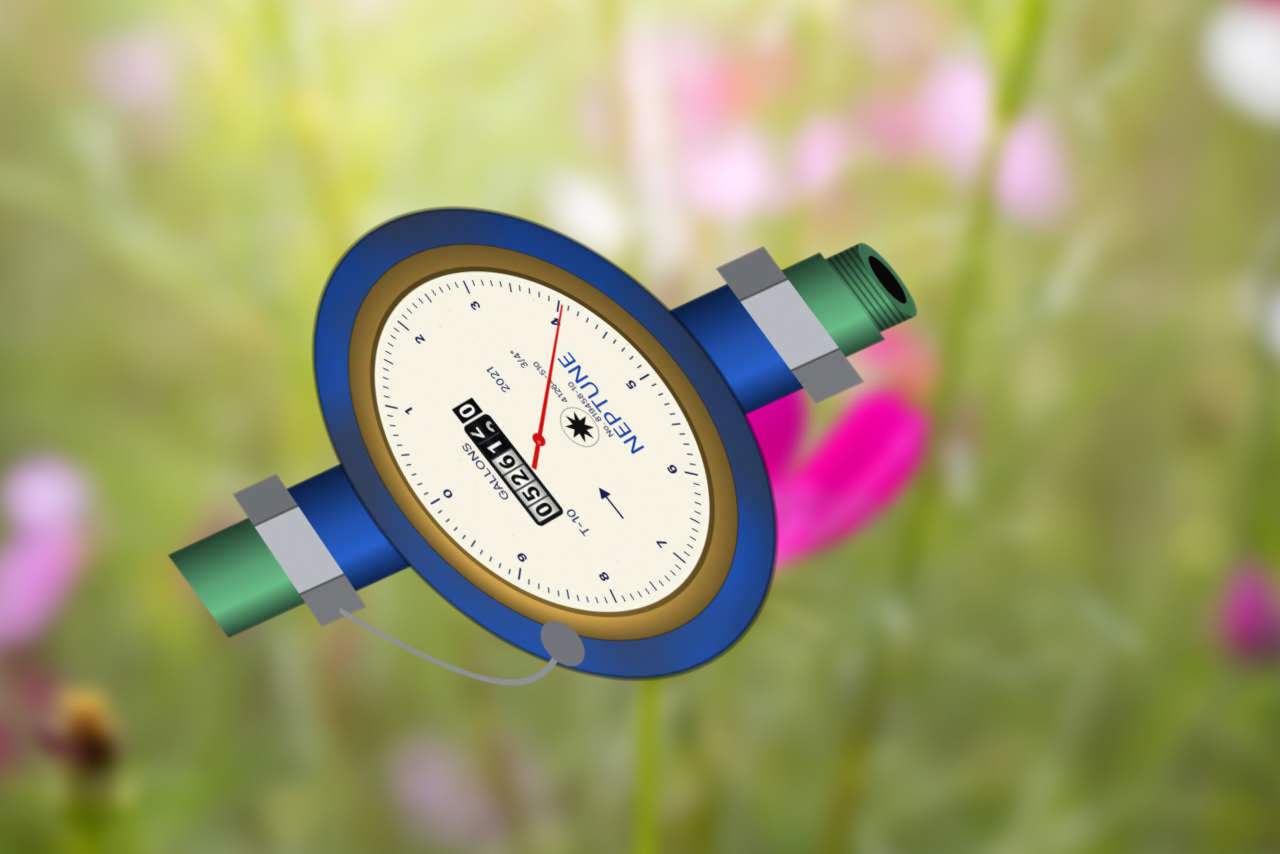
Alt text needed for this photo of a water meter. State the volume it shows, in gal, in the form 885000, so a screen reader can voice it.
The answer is 526124.0
